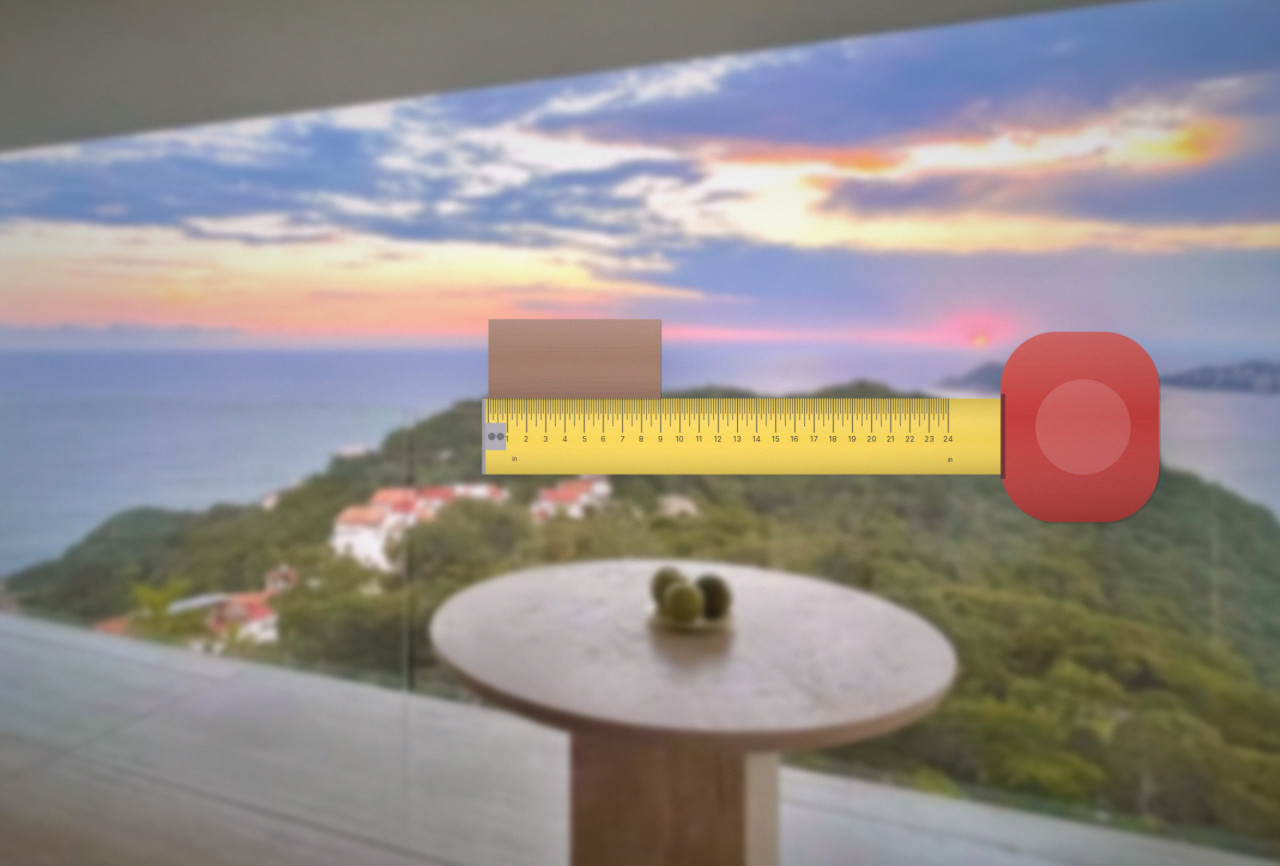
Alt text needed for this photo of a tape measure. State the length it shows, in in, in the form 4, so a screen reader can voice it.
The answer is 9
